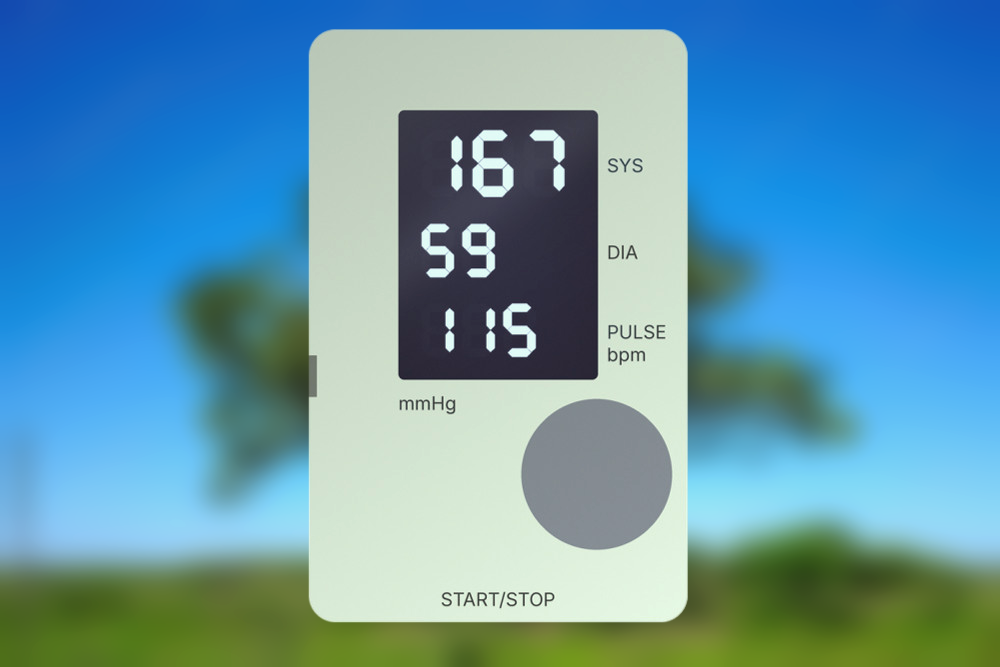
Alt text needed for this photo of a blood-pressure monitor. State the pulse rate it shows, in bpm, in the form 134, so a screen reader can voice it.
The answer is 115
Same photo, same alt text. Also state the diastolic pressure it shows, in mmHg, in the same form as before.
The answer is 59
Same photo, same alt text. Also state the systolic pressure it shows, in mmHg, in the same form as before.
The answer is 167
